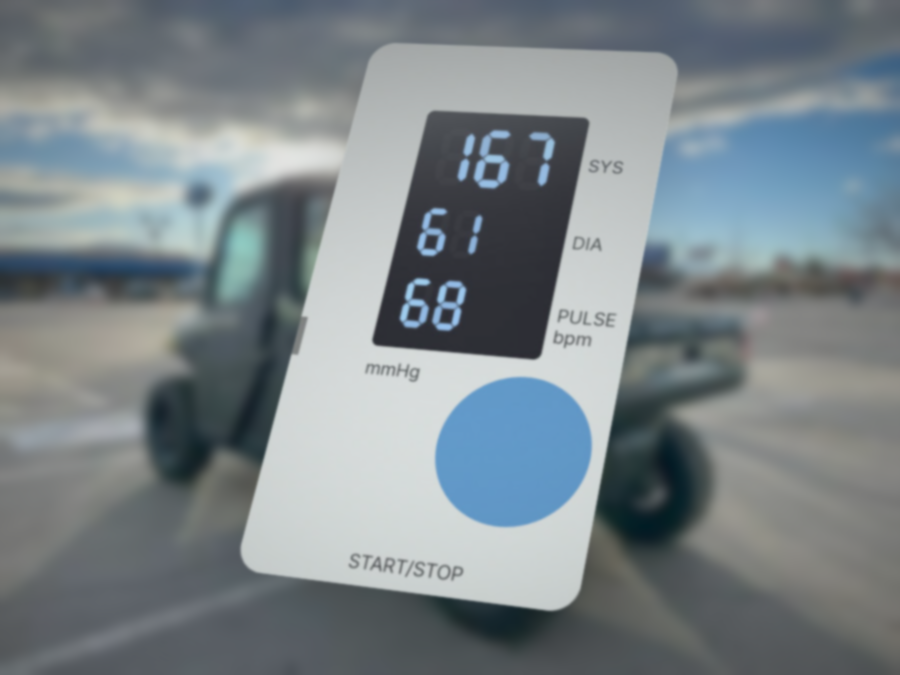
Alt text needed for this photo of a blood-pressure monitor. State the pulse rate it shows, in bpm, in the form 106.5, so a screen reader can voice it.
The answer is 68
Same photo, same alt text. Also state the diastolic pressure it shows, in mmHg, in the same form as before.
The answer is 61
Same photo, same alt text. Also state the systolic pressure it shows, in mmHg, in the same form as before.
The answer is 167
